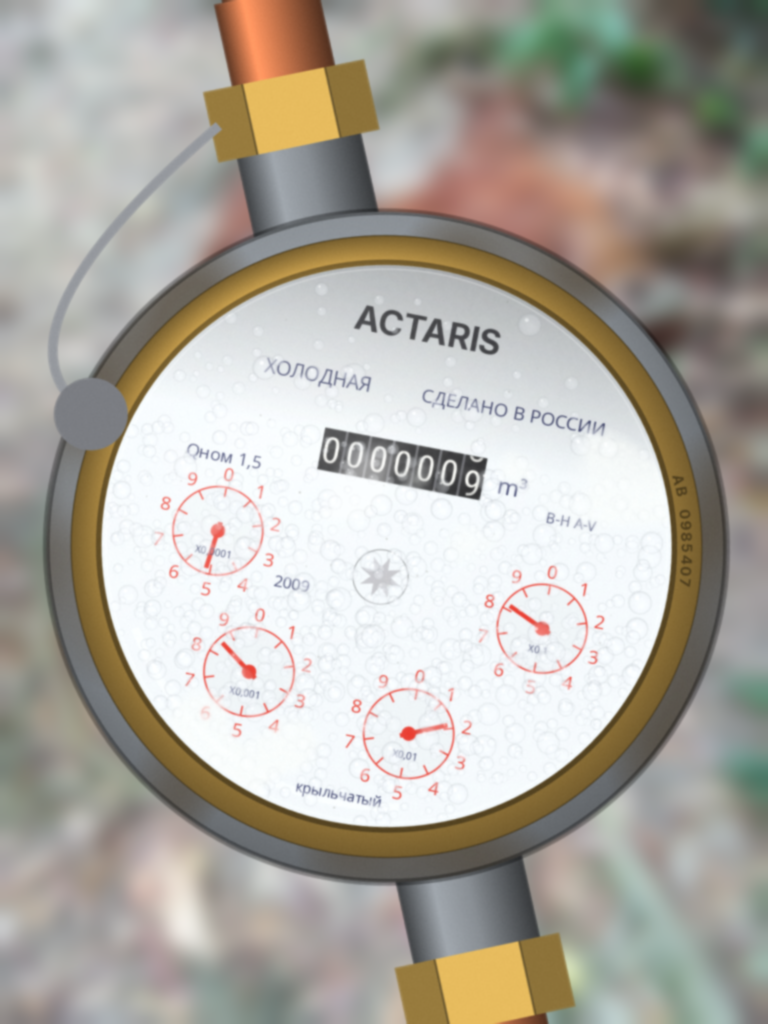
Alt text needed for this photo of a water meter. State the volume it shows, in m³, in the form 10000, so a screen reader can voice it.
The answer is 8.8185
